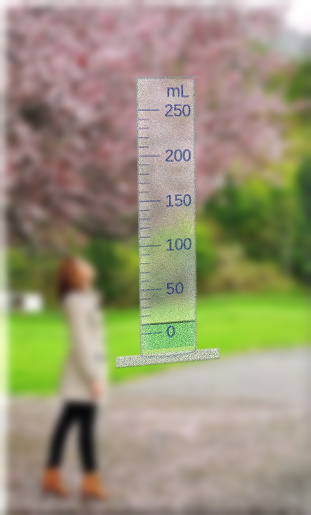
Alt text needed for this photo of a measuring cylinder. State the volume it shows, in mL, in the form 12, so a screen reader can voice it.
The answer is 10
